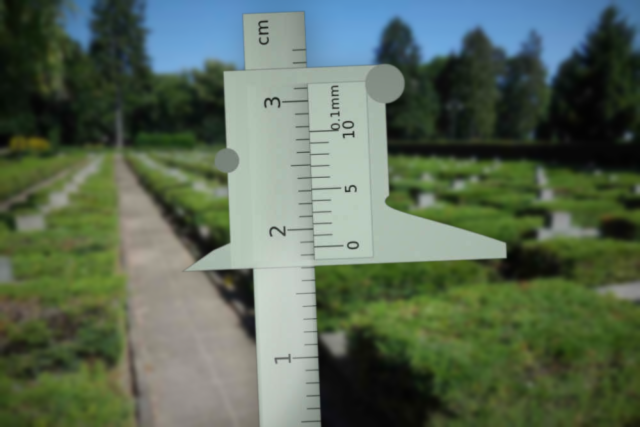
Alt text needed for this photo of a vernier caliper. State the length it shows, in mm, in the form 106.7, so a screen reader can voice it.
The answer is 18.6
